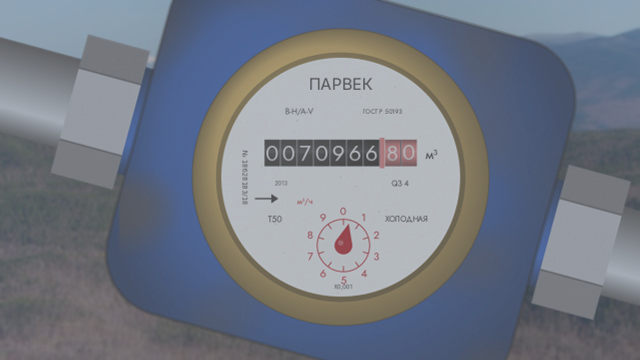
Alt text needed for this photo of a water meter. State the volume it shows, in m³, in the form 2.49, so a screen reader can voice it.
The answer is 70966.800
